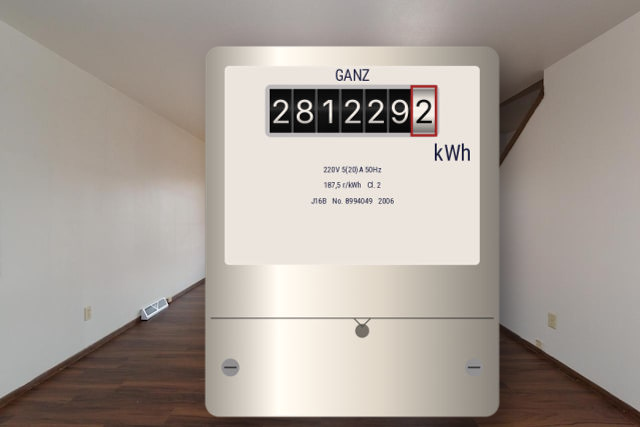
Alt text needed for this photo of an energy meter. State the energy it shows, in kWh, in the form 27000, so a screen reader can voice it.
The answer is 281229.2
